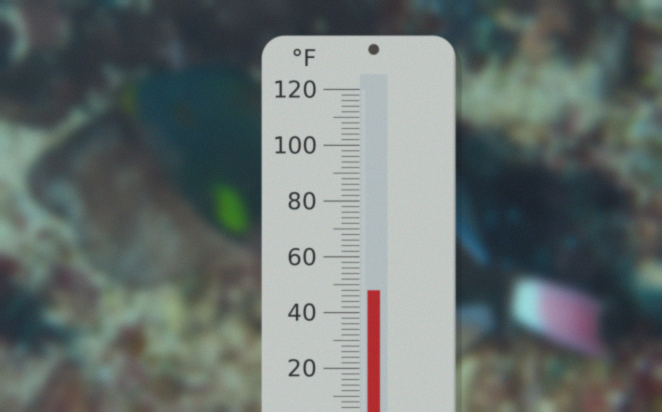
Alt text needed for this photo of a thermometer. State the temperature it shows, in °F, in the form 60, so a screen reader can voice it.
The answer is 48
